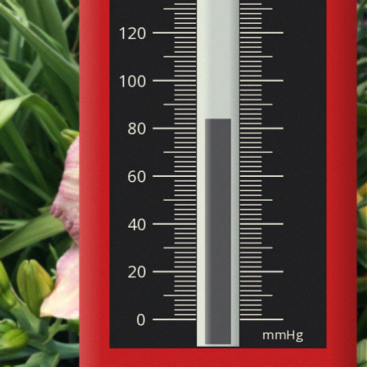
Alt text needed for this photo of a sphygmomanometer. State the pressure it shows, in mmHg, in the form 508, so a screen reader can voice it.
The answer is 84
